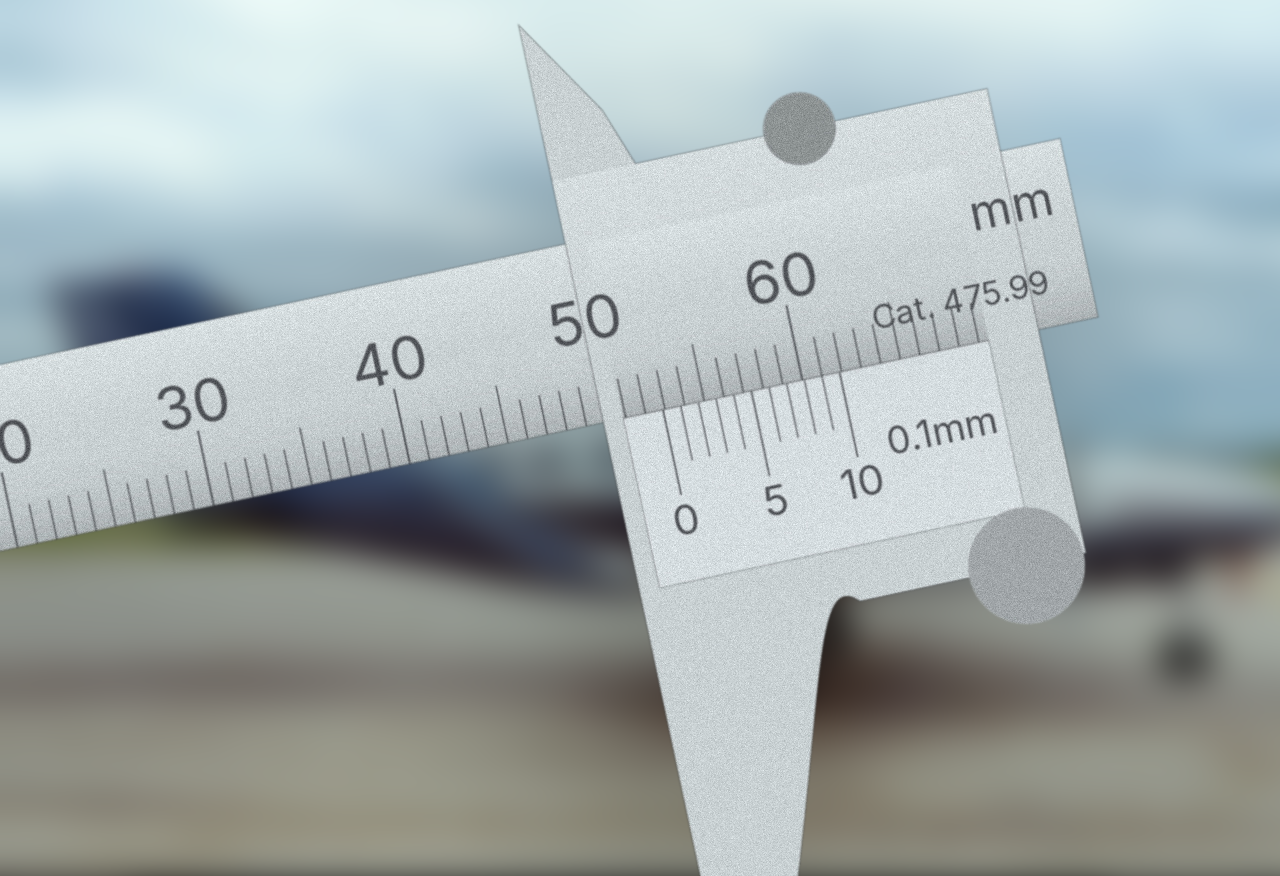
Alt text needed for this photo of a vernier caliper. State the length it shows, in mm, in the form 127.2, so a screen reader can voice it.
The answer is 52.9
